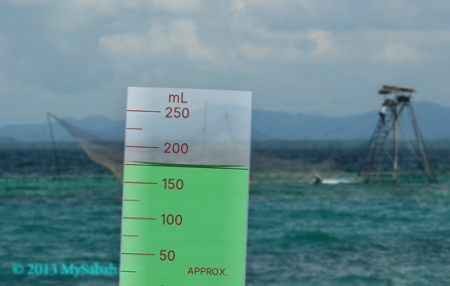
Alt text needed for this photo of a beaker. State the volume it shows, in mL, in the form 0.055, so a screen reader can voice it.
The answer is 175
